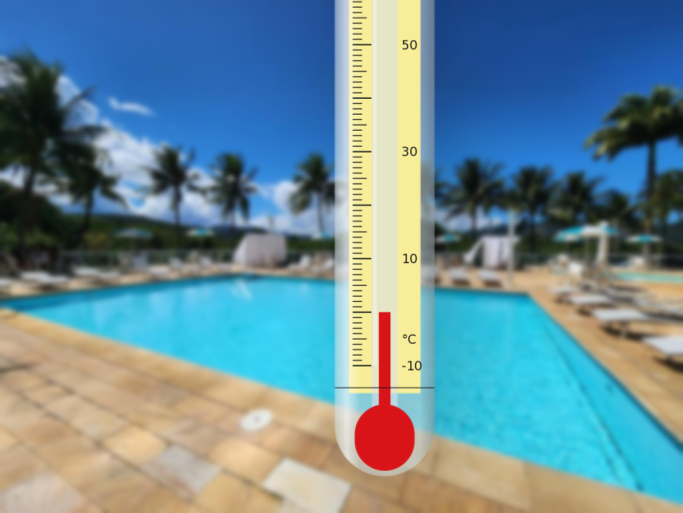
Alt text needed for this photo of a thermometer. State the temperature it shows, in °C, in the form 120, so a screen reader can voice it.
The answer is 0
